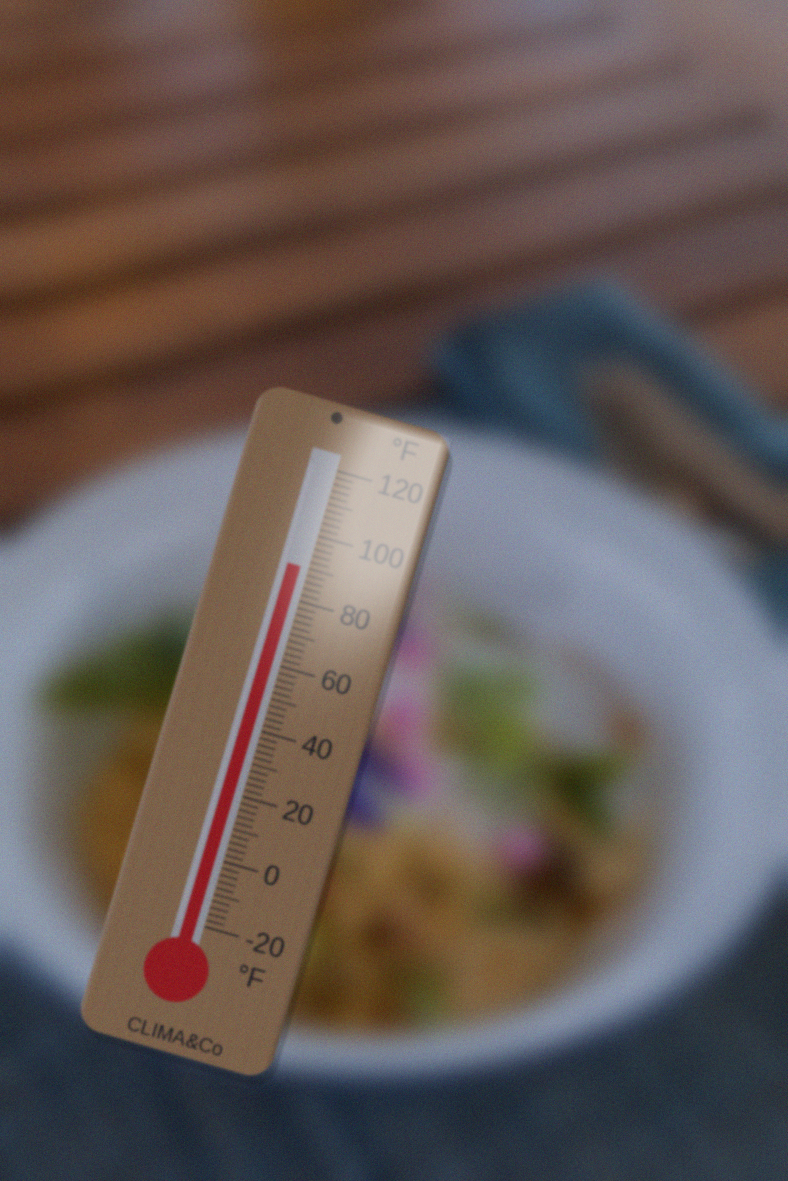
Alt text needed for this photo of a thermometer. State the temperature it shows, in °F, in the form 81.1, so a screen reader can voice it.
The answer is 90
